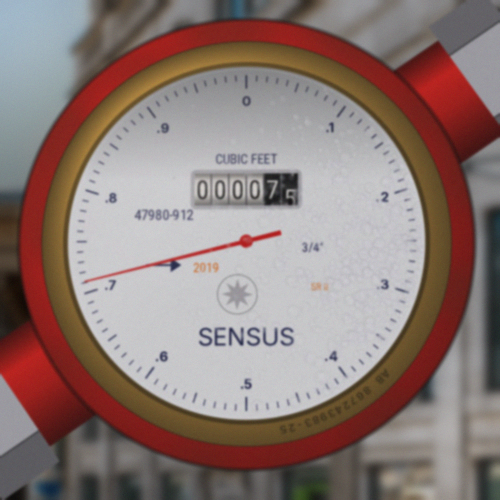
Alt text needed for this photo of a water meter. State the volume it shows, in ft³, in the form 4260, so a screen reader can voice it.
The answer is 74.71
